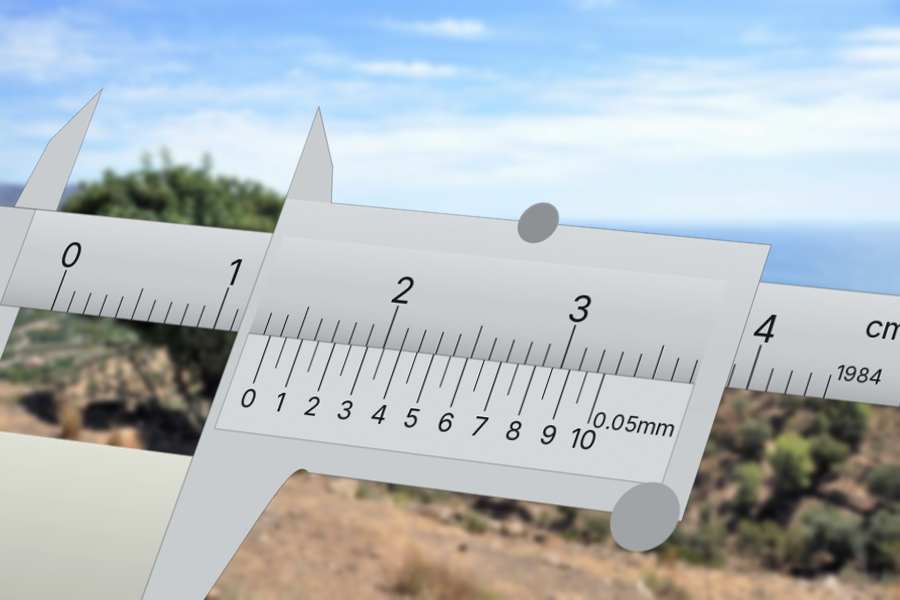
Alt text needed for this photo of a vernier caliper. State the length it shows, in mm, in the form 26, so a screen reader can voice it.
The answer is 13.4
